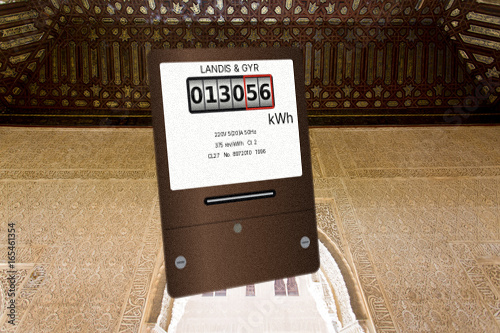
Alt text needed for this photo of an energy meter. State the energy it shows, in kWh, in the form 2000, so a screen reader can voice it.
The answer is 130.56
